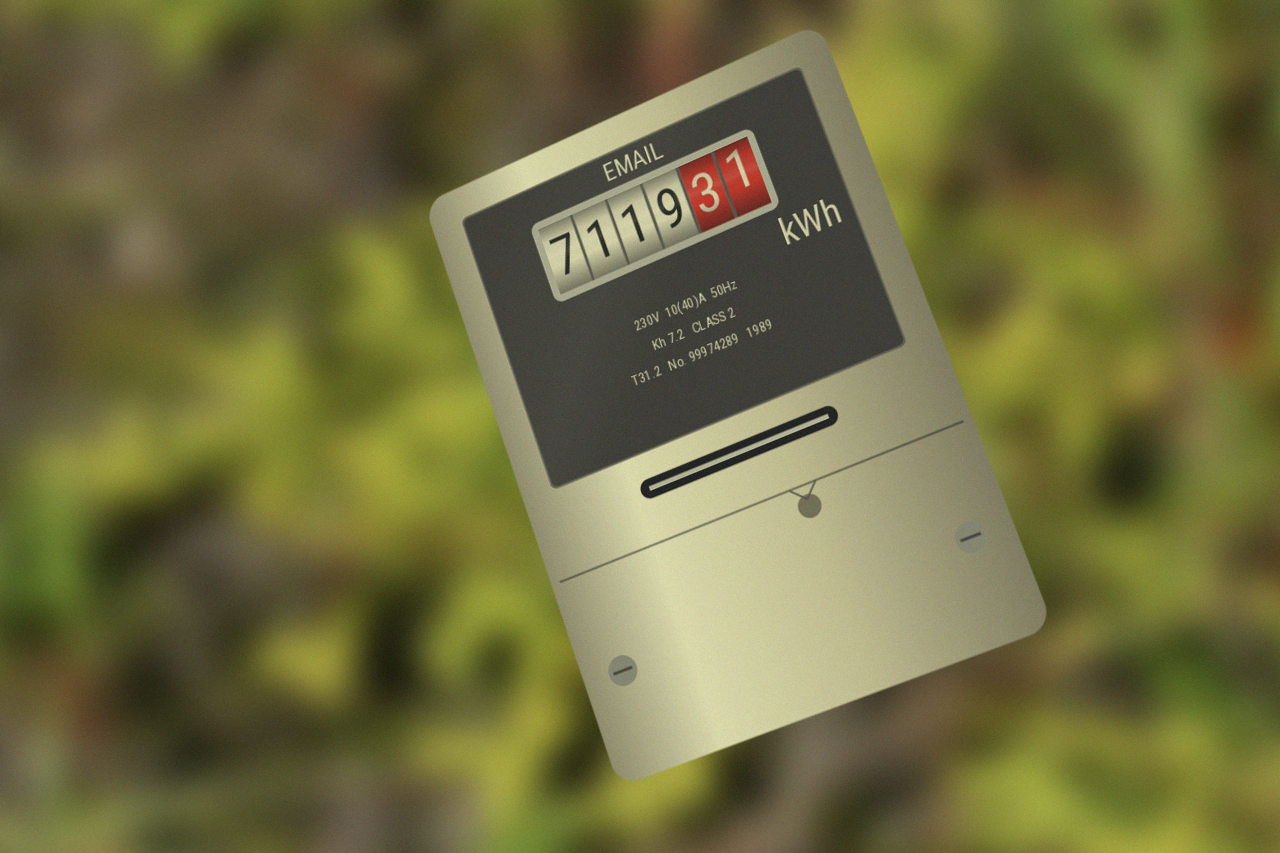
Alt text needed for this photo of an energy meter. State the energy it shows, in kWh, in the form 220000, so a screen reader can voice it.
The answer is 7119.31
